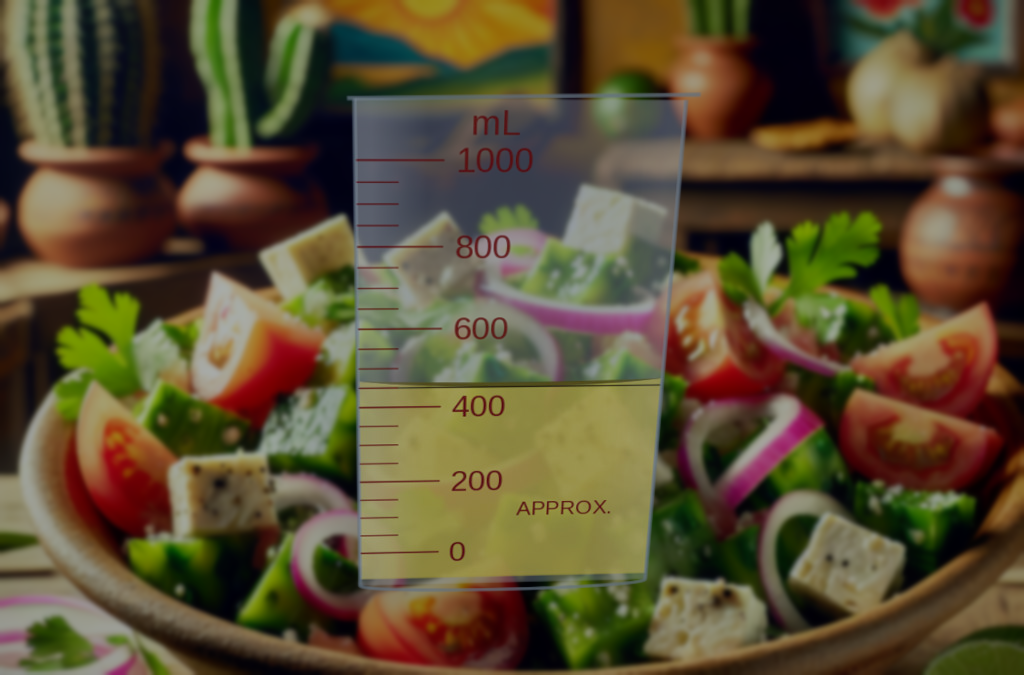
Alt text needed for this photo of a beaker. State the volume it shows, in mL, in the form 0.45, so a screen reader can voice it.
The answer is 450
